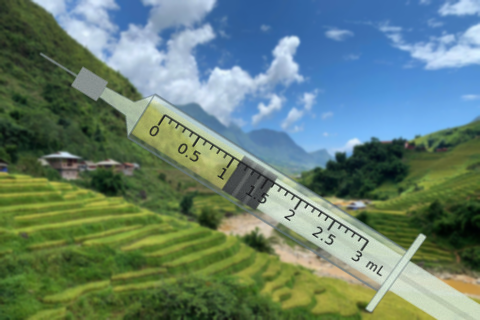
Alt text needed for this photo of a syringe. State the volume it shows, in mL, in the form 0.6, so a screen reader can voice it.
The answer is 1.1
